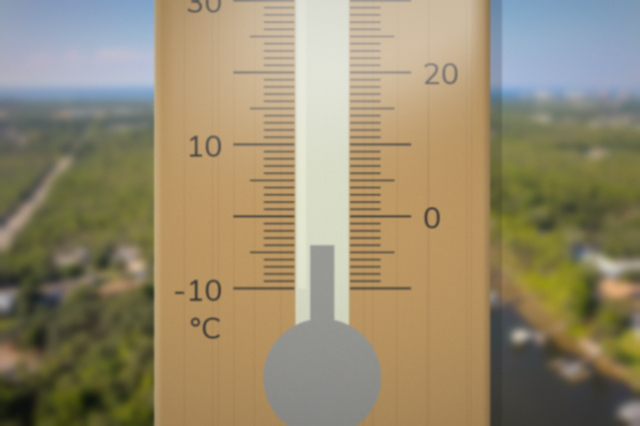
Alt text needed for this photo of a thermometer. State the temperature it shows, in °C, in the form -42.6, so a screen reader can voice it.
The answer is -4
